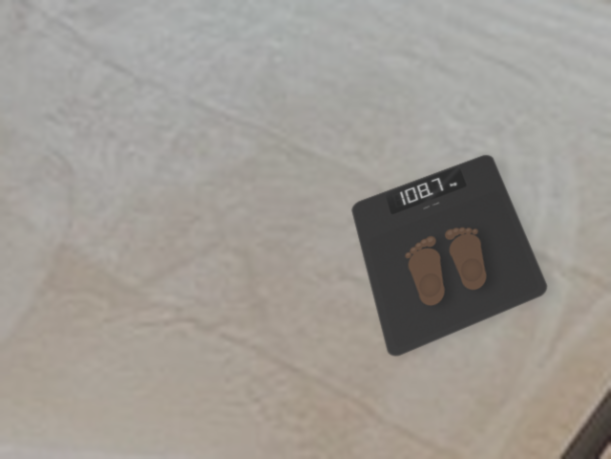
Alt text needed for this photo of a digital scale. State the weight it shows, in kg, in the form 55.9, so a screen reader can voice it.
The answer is 108.7
